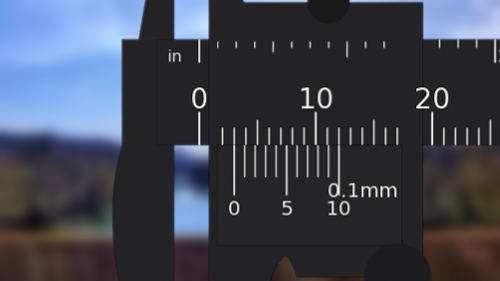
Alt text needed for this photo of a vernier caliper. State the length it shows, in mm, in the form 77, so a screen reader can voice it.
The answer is 3.0
